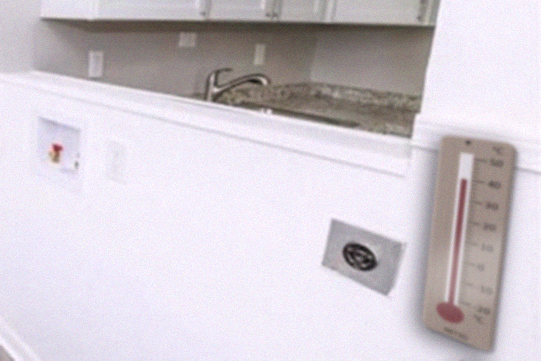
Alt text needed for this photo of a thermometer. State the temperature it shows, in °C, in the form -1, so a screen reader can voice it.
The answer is 40
